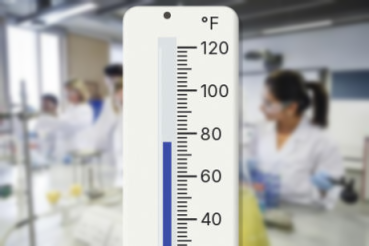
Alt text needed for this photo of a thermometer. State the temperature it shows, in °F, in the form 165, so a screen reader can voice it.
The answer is 76
